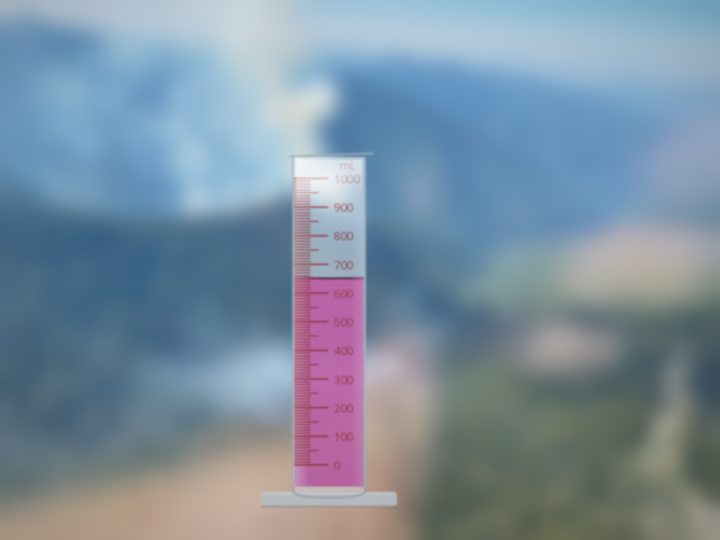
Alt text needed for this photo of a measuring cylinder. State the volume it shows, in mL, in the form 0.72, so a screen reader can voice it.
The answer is 650
